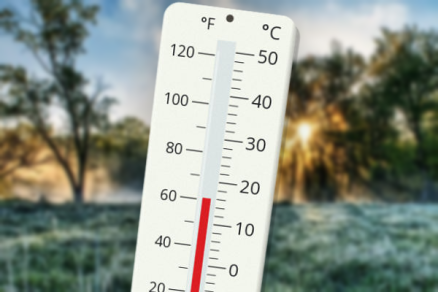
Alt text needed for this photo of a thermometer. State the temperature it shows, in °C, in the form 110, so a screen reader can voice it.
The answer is 16
